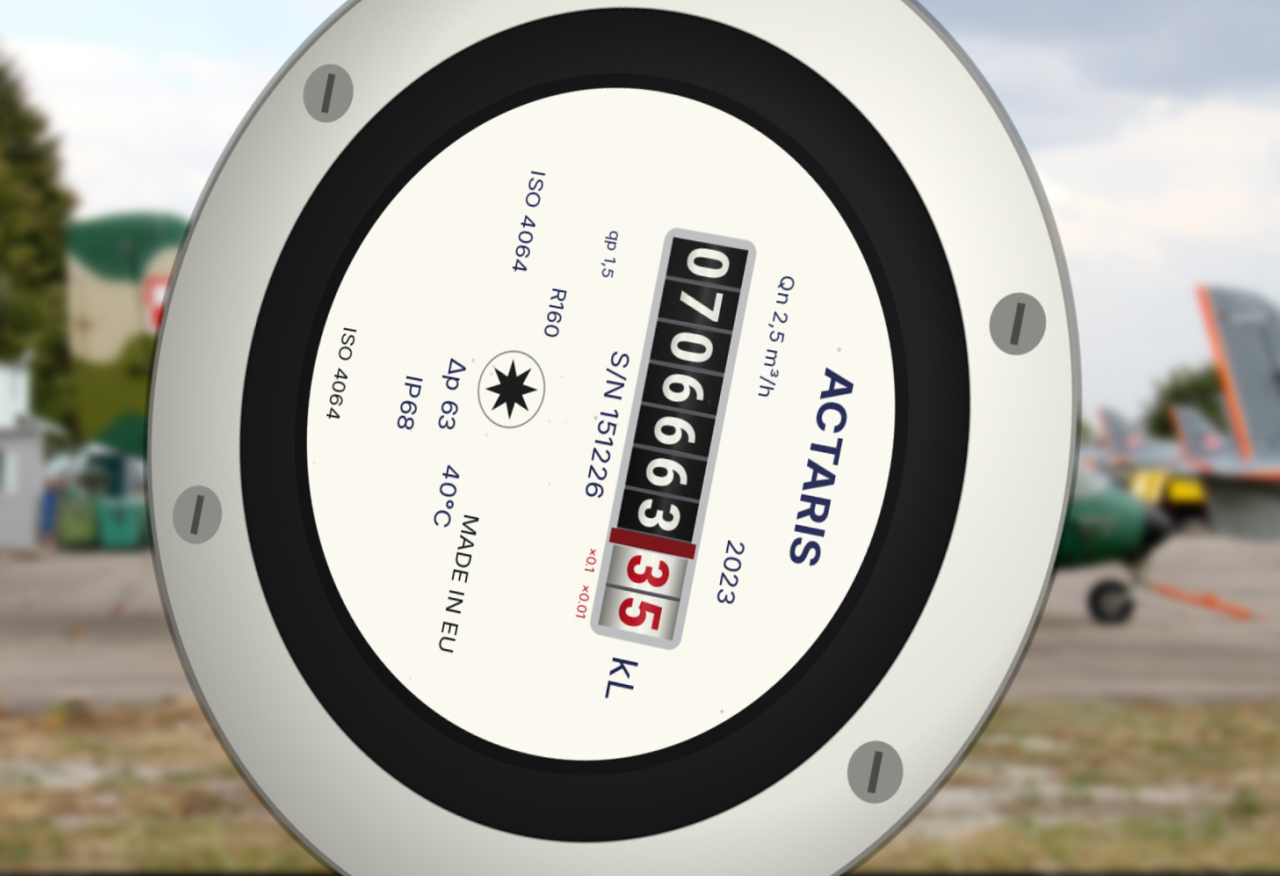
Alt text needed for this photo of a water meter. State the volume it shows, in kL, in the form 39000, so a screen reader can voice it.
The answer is 706663.35
